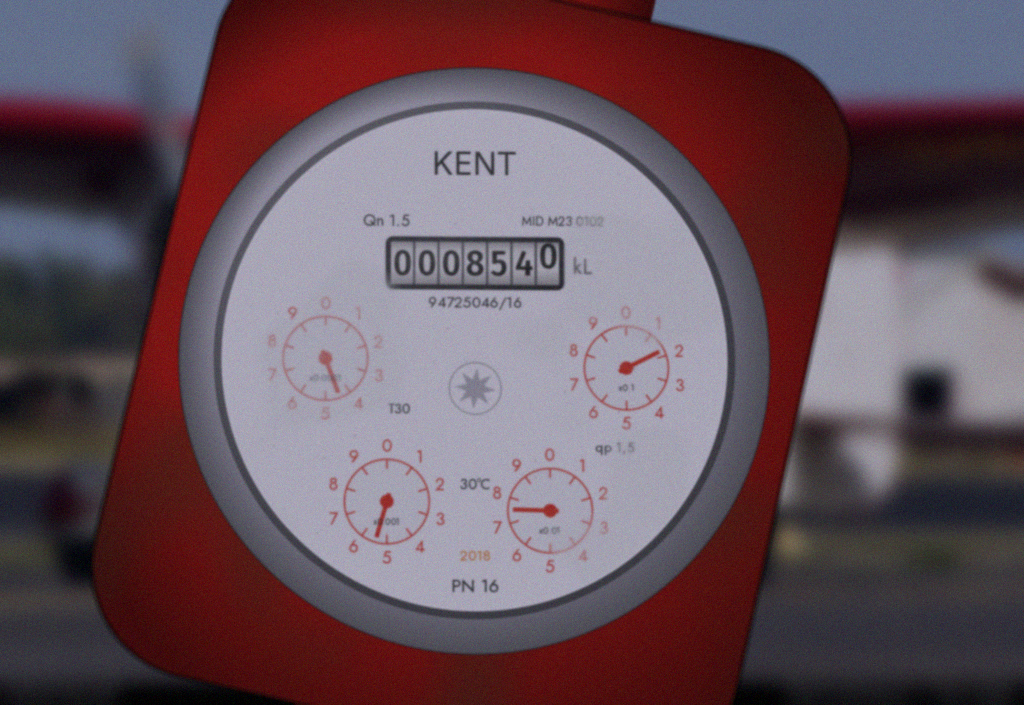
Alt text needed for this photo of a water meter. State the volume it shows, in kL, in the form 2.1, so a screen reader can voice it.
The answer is 8540.1754
